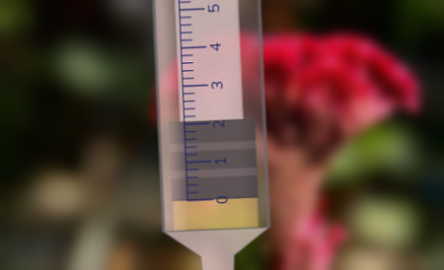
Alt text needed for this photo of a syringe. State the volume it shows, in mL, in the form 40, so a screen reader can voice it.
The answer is 0
